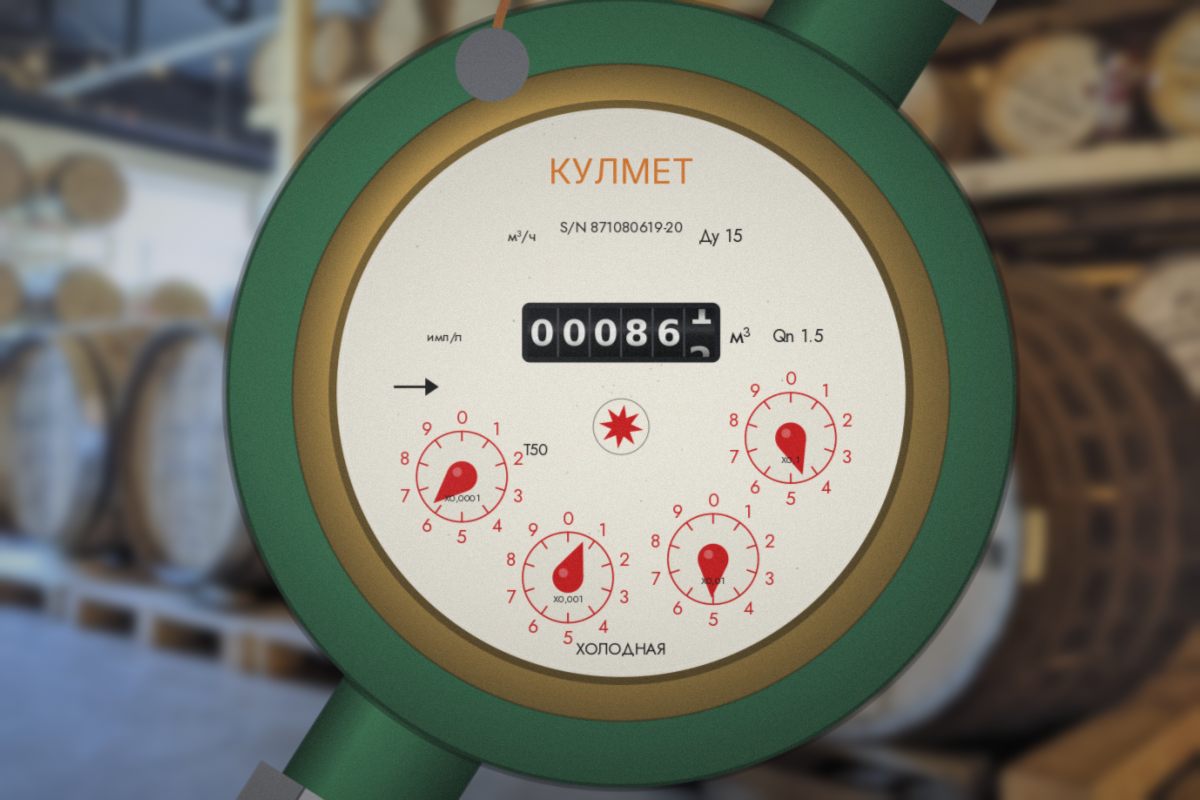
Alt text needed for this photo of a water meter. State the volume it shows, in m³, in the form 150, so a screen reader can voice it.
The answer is 861.4506
